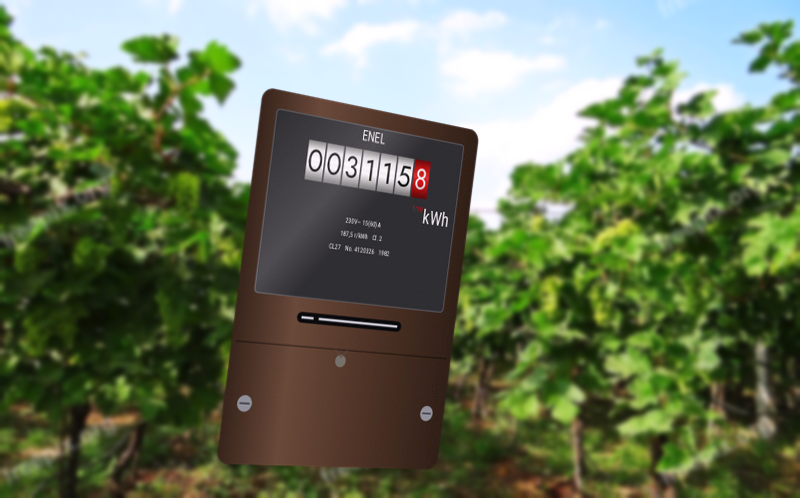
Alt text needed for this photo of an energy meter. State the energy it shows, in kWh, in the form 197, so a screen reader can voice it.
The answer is 3115.8
